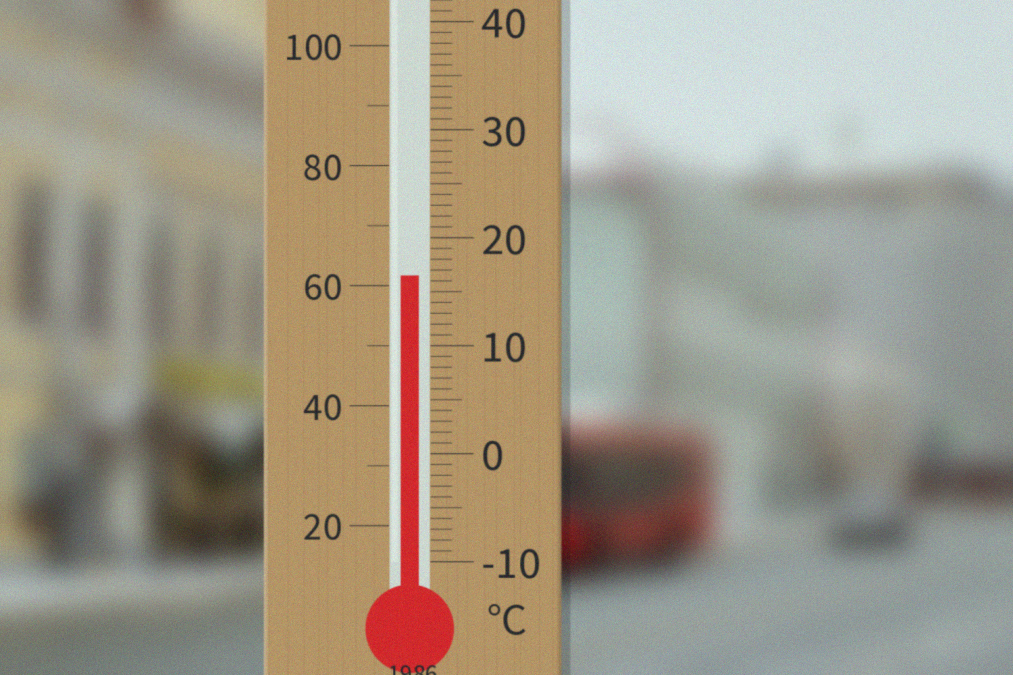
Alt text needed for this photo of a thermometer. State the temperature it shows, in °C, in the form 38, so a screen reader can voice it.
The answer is 16.5
